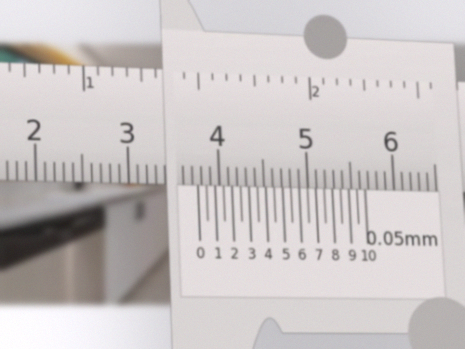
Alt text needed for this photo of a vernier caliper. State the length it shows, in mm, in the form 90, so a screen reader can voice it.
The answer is 37.6
